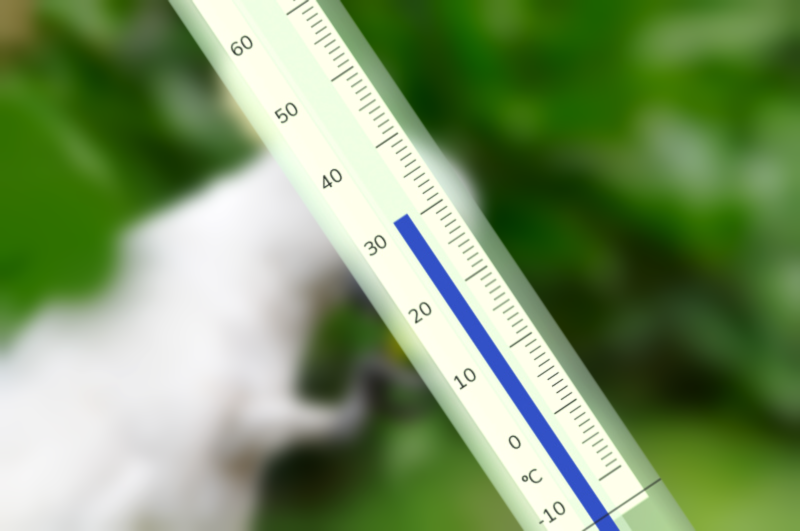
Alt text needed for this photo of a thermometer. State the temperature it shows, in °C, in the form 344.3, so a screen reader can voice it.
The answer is 31
